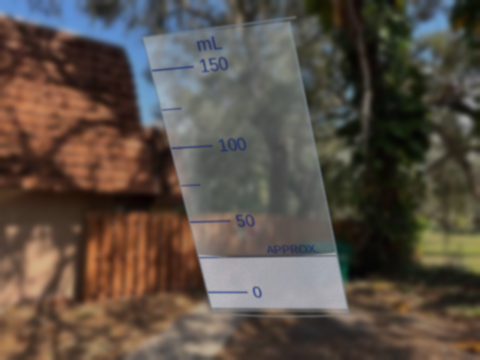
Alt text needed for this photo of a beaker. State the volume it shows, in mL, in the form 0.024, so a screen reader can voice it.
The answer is 25
